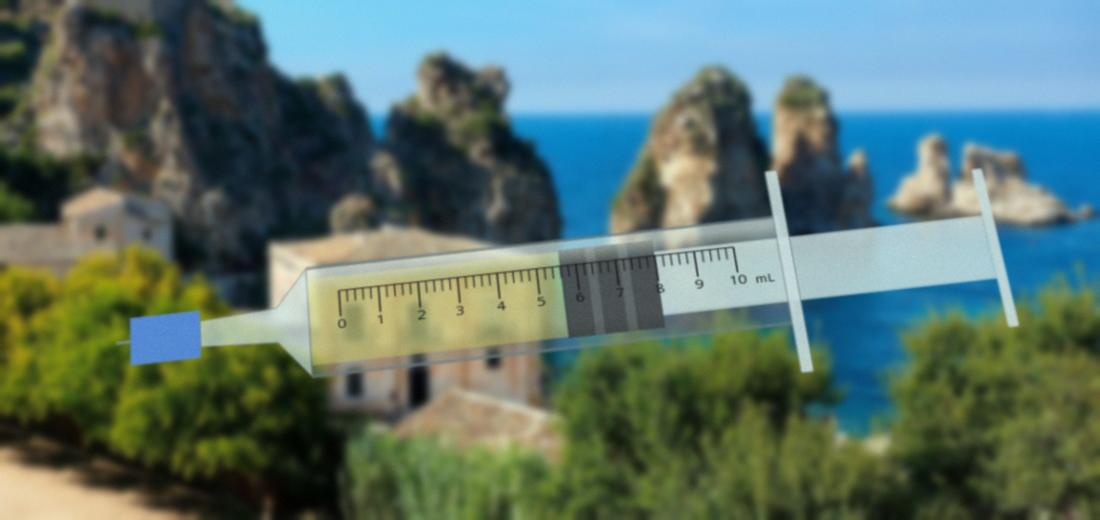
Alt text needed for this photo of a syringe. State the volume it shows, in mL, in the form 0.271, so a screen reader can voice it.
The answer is 5.6
